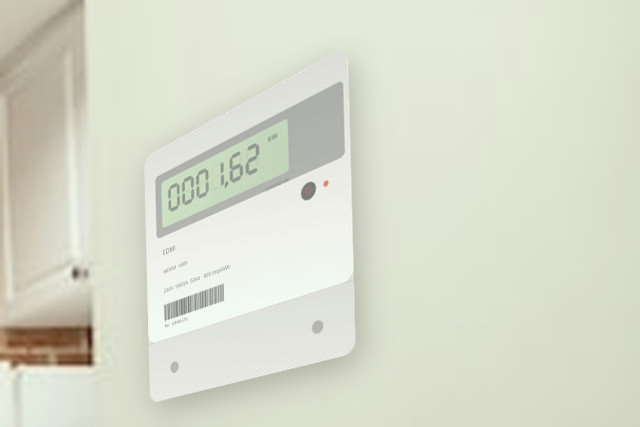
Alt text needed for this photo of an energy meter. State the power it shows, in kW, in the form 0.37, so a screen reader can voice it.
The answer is 1.62
